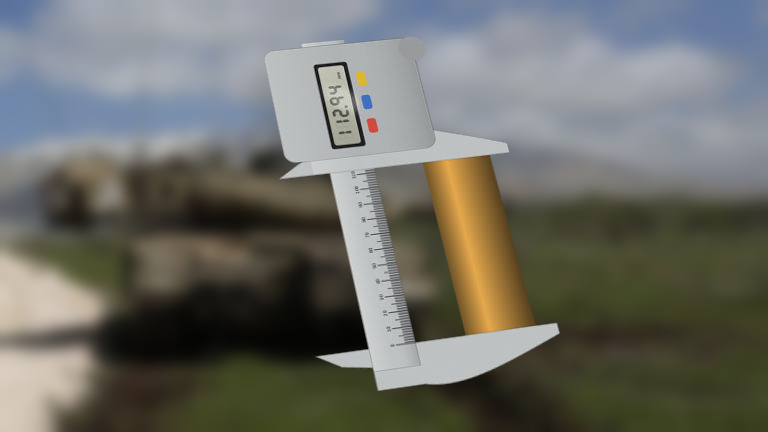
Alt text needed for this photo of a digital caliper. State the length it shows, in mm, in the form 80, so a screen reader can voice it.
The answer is 112.94
